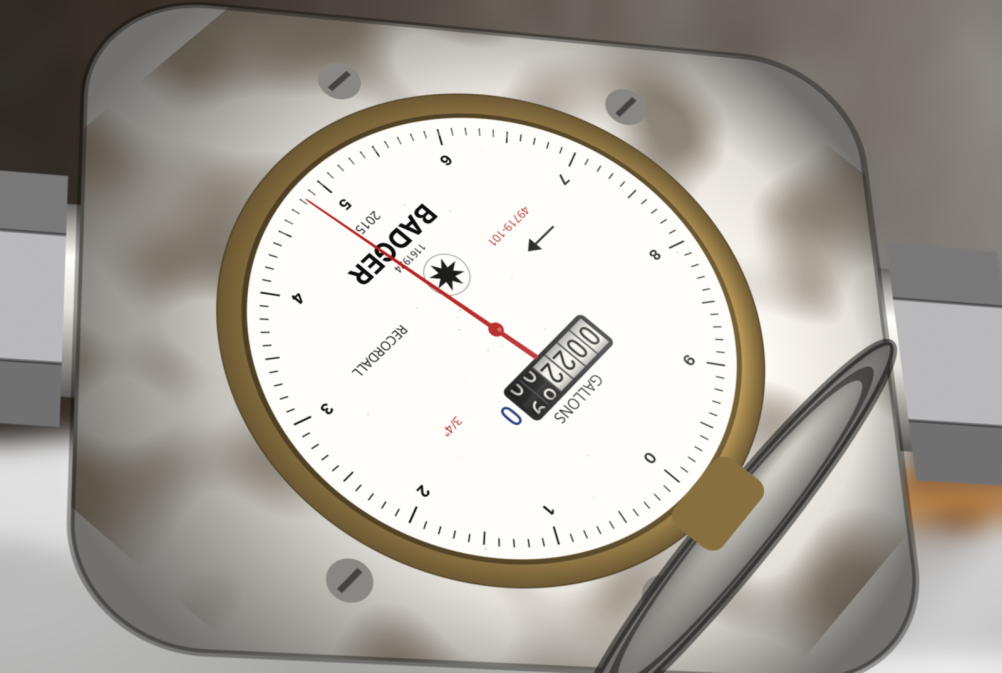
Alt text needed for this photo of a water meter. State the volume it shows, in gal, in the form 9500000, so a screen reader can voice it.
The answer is 22894.8
